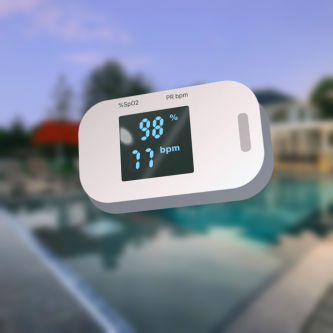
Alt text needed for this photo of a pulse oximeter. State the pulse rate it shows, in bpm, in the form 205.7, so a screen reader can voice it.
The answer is 77
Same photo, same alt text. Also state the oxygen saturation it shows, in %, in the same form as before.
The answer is 98
